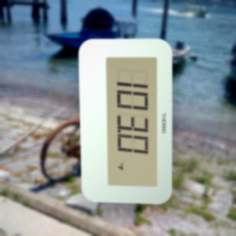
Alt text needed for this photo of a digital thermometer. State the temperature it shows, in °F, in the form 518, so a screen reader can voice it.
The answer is 103.0
